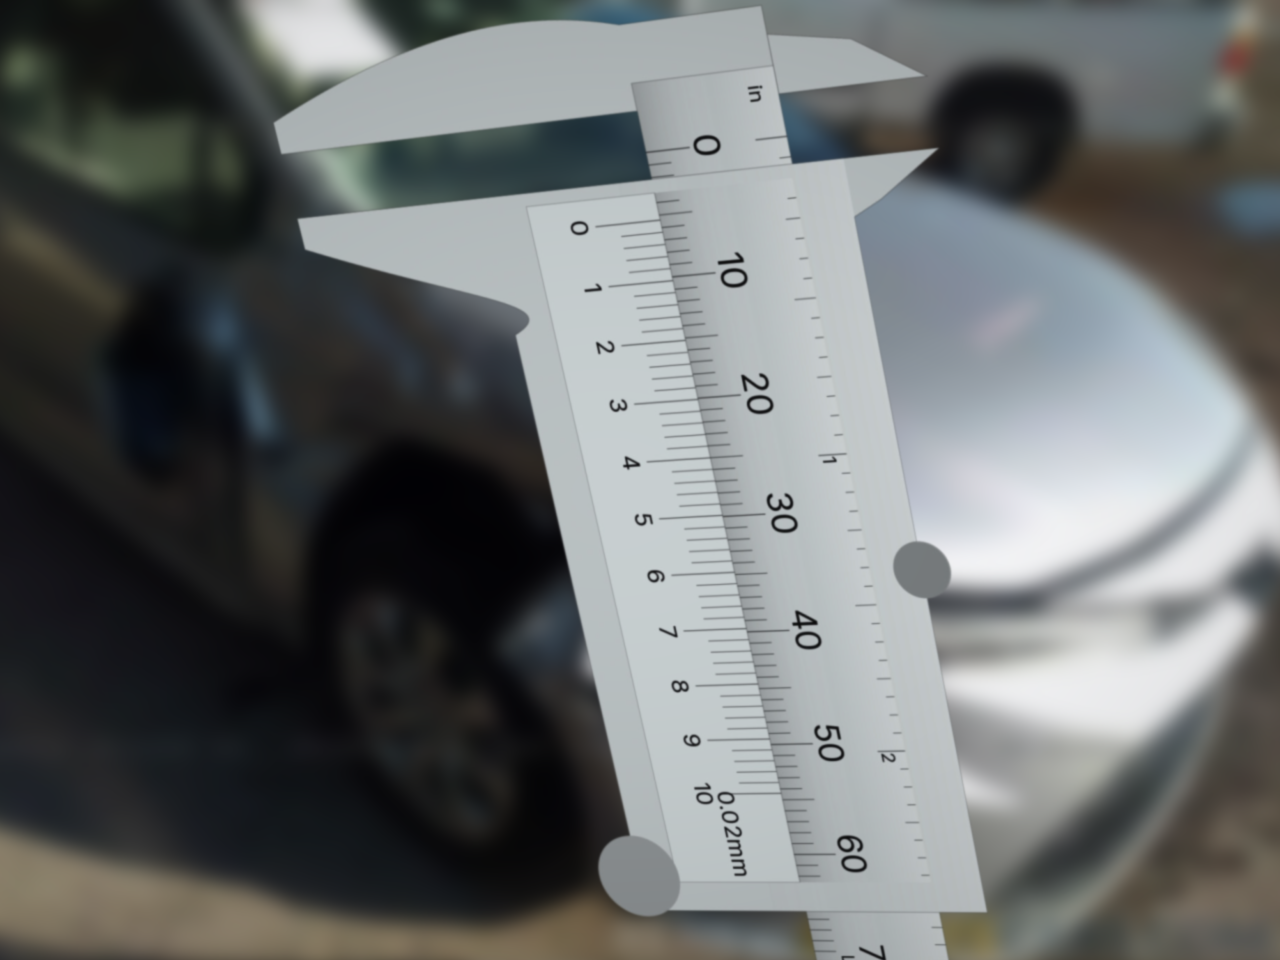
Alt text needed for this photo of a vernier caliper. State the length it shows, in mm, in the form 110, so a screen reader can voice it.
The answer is 5.4
